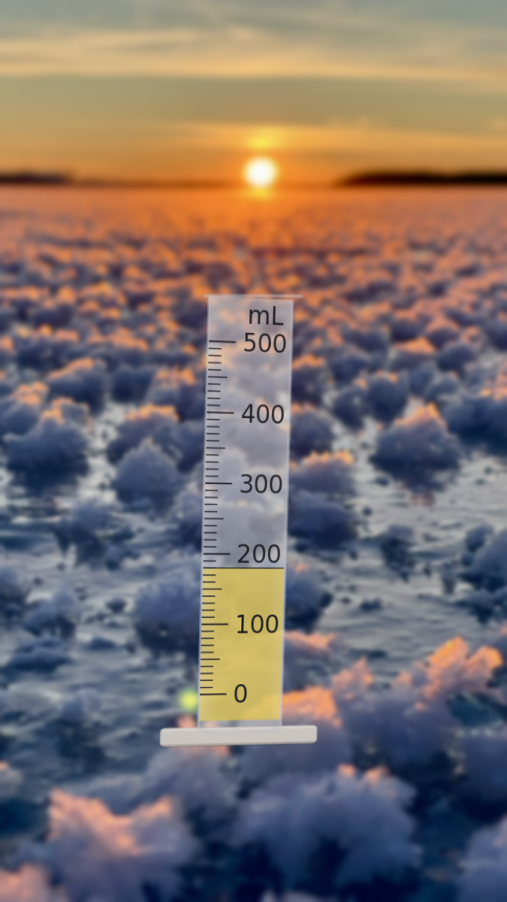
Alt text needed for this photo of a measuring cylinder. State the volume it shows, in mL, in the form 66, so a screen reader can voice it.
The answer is 180
